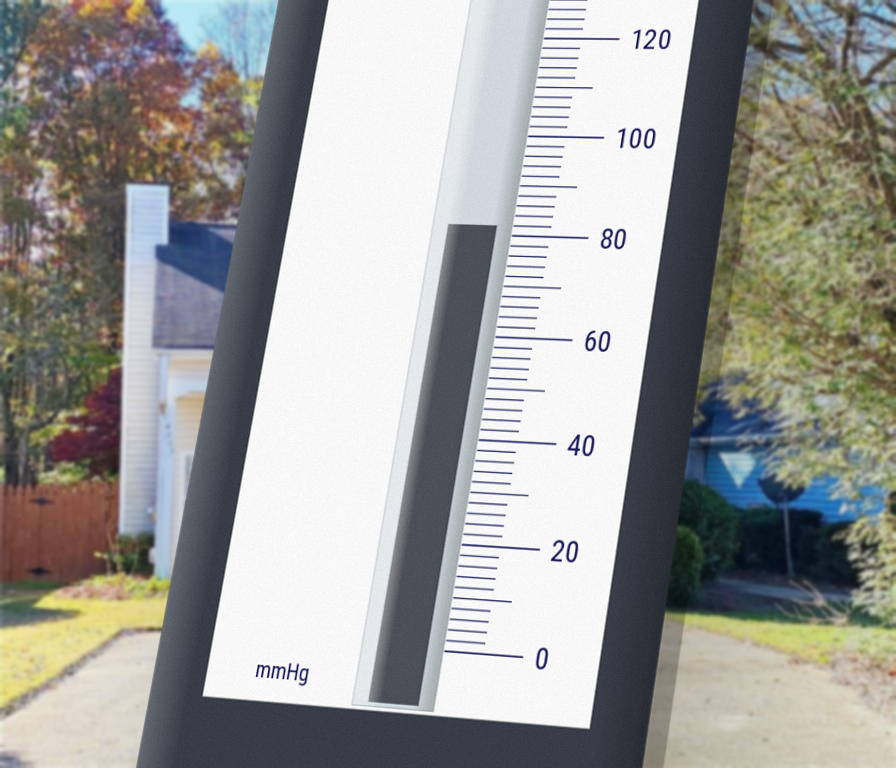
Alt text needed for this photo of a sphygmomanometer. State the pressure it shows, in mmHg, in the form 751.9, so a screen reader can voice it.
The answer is 82
